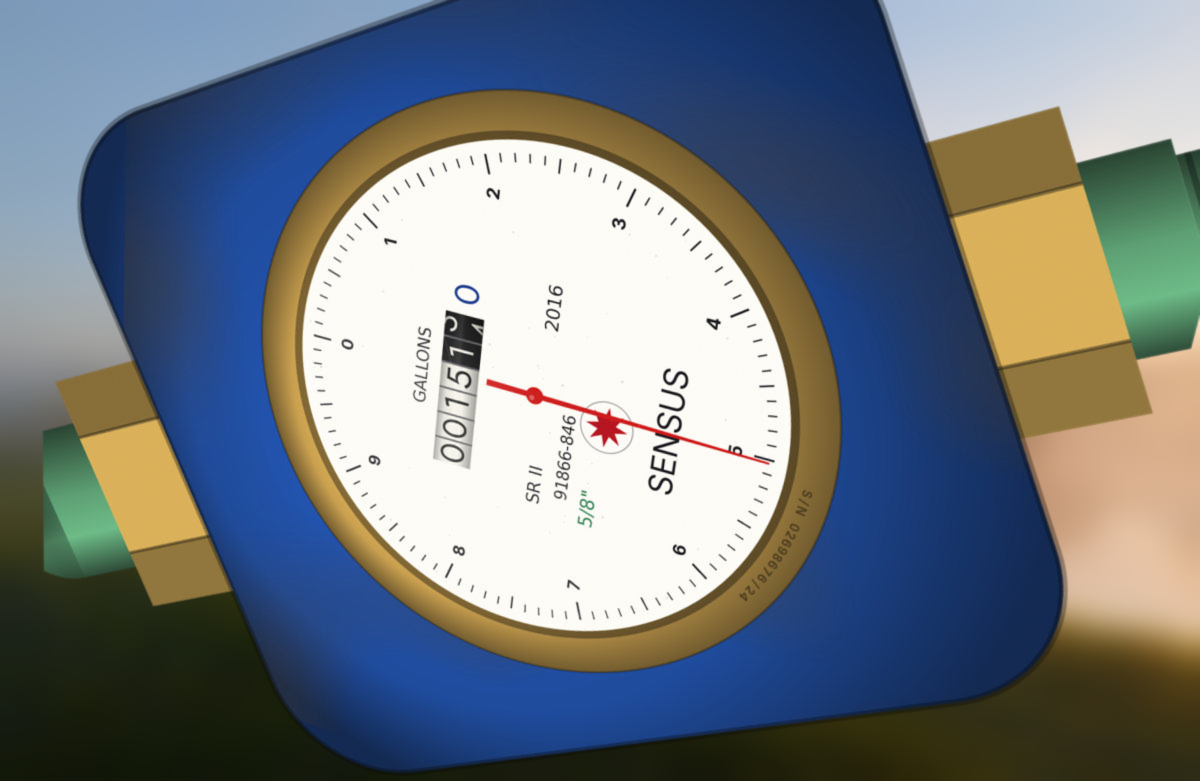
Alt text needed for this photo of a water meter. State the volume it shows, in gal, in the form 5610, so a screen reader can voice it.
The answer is 15135.0
